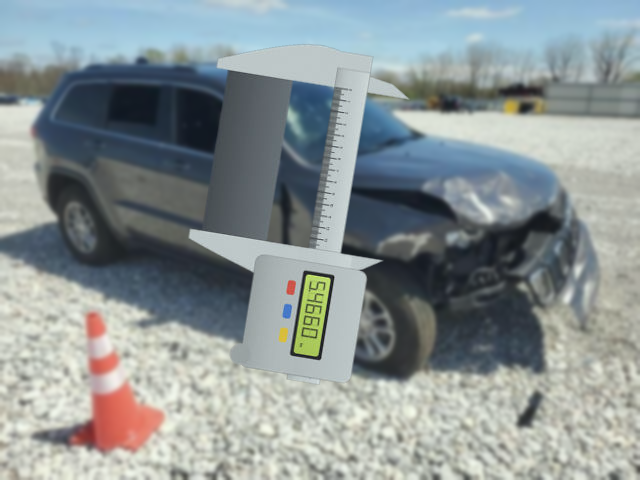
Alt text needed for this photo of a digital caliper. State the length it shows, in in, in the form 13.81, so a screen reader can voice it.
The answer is 5.4660
